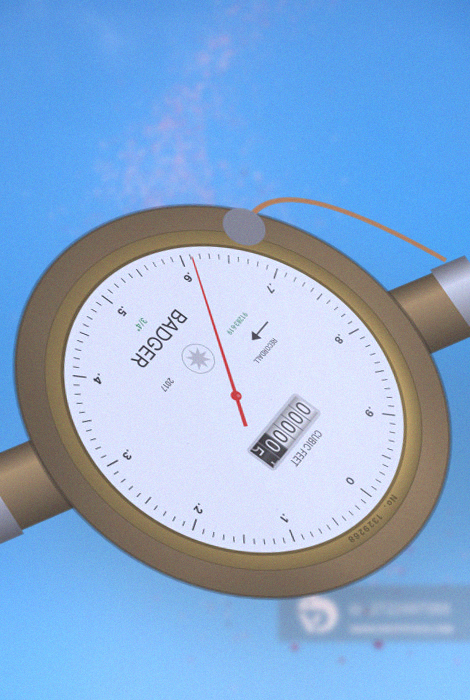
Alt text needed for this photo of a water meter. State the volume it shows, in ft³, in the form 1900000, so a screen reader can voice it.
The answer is 4.61
